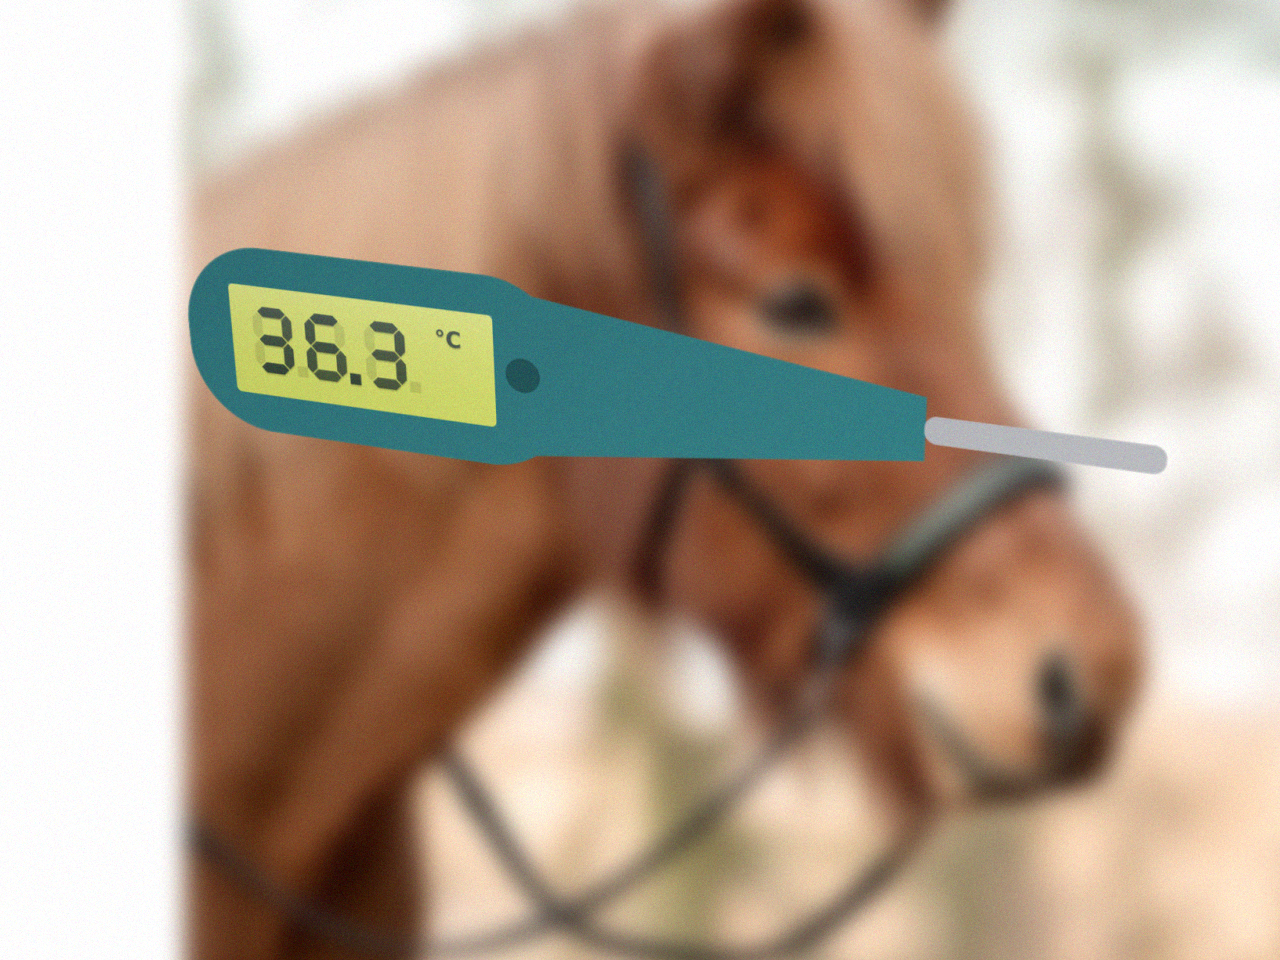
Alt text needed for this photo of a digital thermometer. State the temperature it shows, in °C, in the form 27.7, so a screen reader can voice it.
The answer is 36.3
